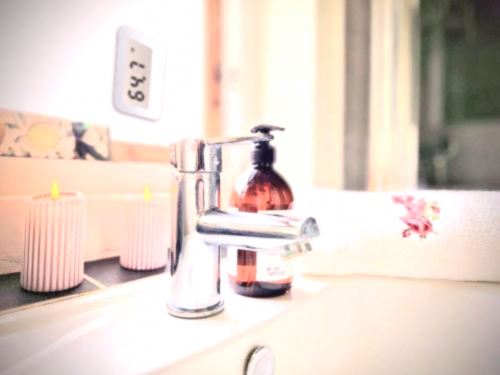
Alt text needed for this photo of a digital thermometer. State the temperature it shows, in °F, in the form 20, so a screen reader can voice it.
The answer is 64.7
